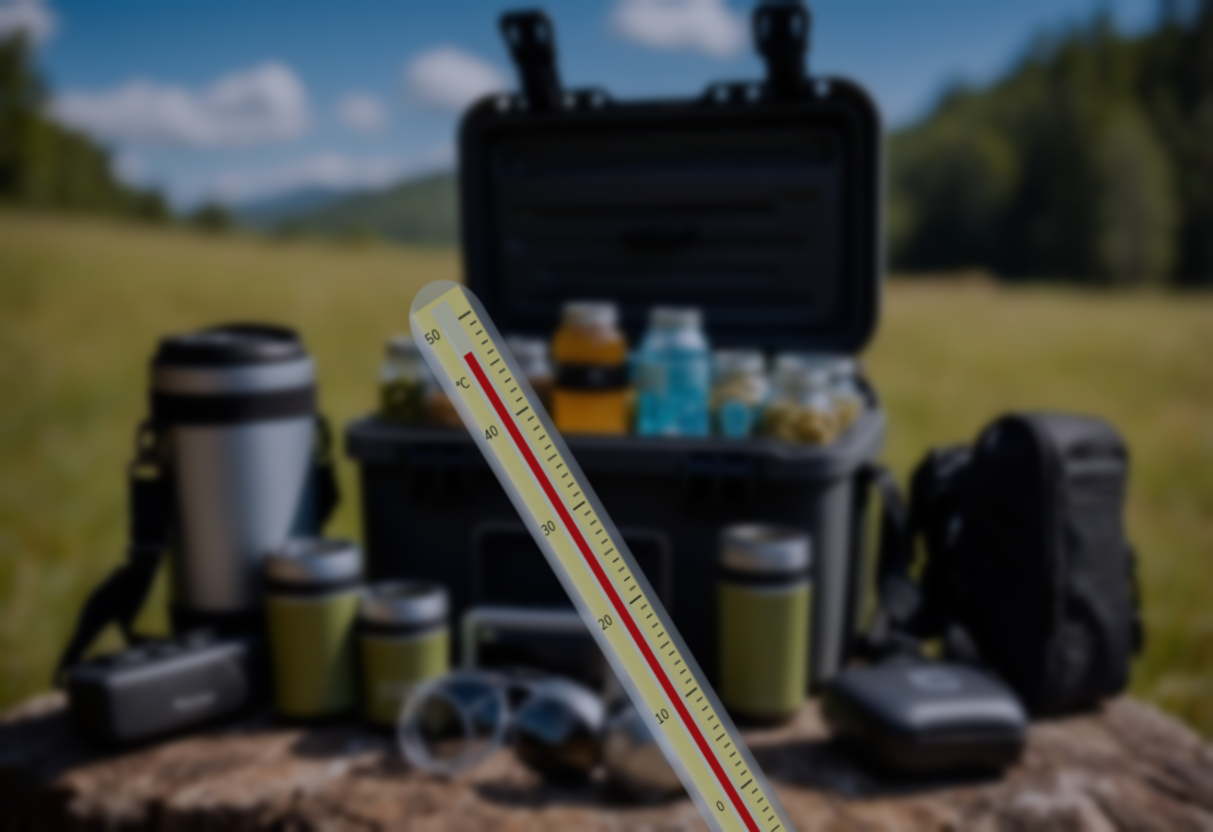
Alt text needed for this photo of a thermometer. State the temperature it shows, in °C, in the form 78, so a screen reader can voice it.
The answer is 47
